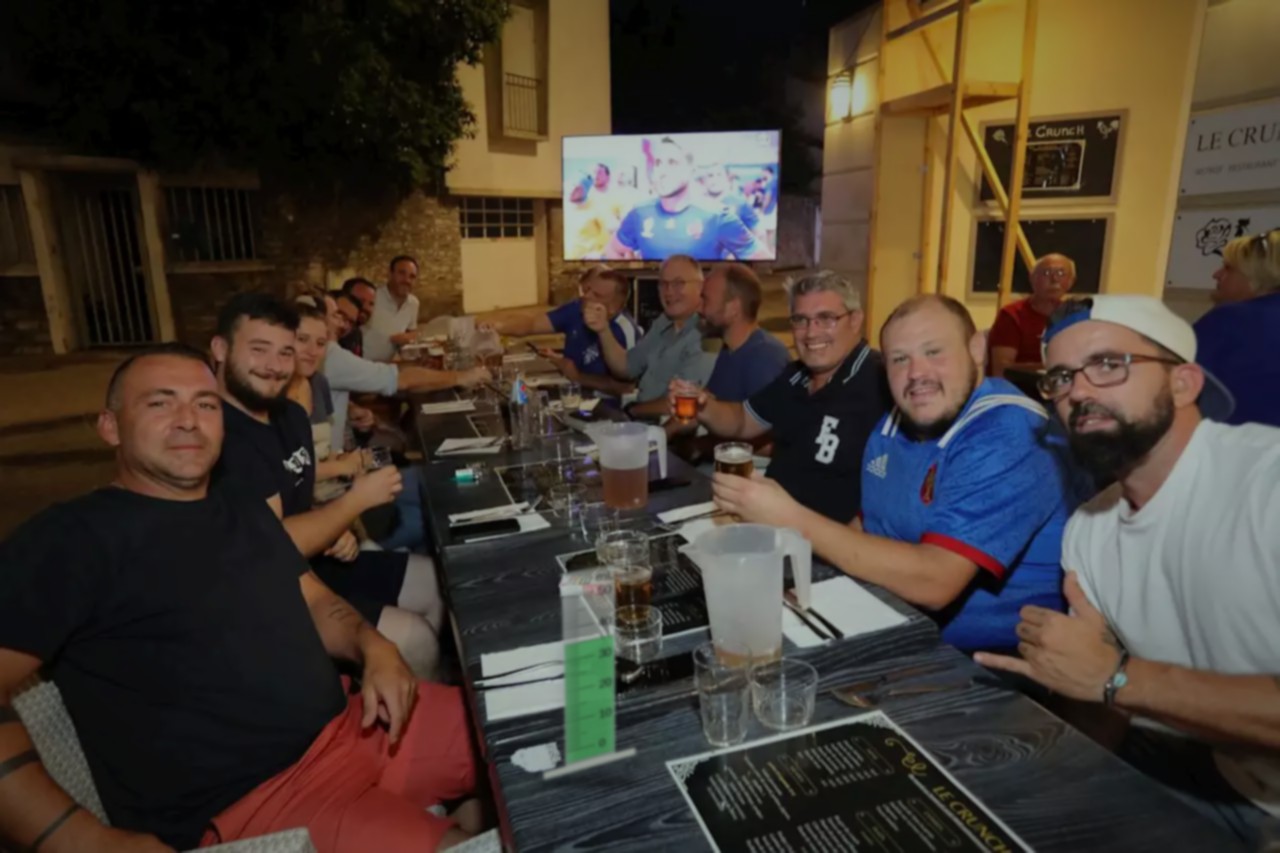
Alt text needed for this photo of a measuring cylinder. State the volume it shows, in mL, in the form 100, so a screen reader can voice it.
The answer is 35
